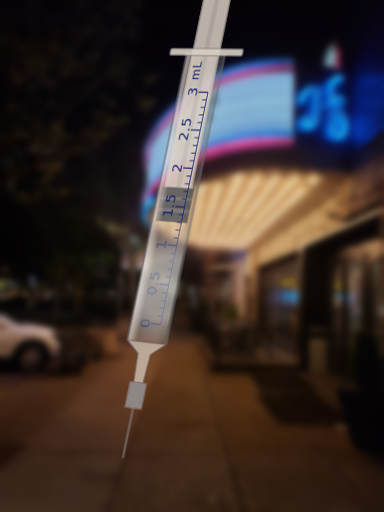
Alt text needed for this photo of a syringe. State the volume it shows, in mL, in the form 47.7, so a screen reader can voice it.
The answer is 1.3
